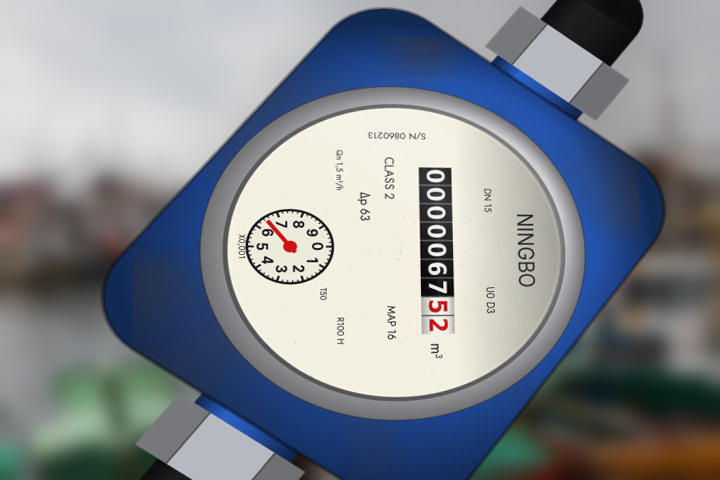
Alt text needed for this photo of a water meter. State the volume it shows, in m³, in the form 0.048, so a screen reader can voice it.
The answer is 67.526
